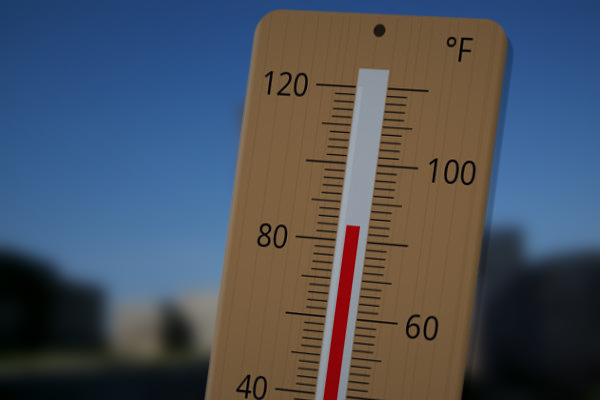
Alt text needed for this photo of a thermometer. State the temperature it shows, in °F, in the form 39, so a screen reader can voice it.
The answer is 84
